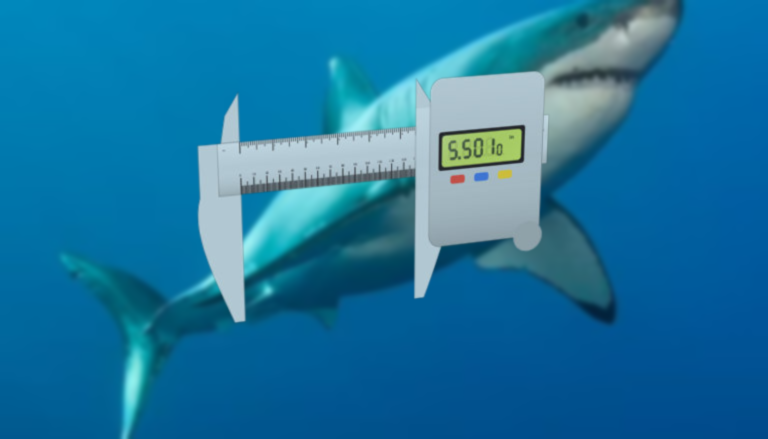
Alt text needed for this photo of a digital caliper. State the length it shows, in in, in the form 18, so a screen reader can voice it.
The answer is 5.5010
